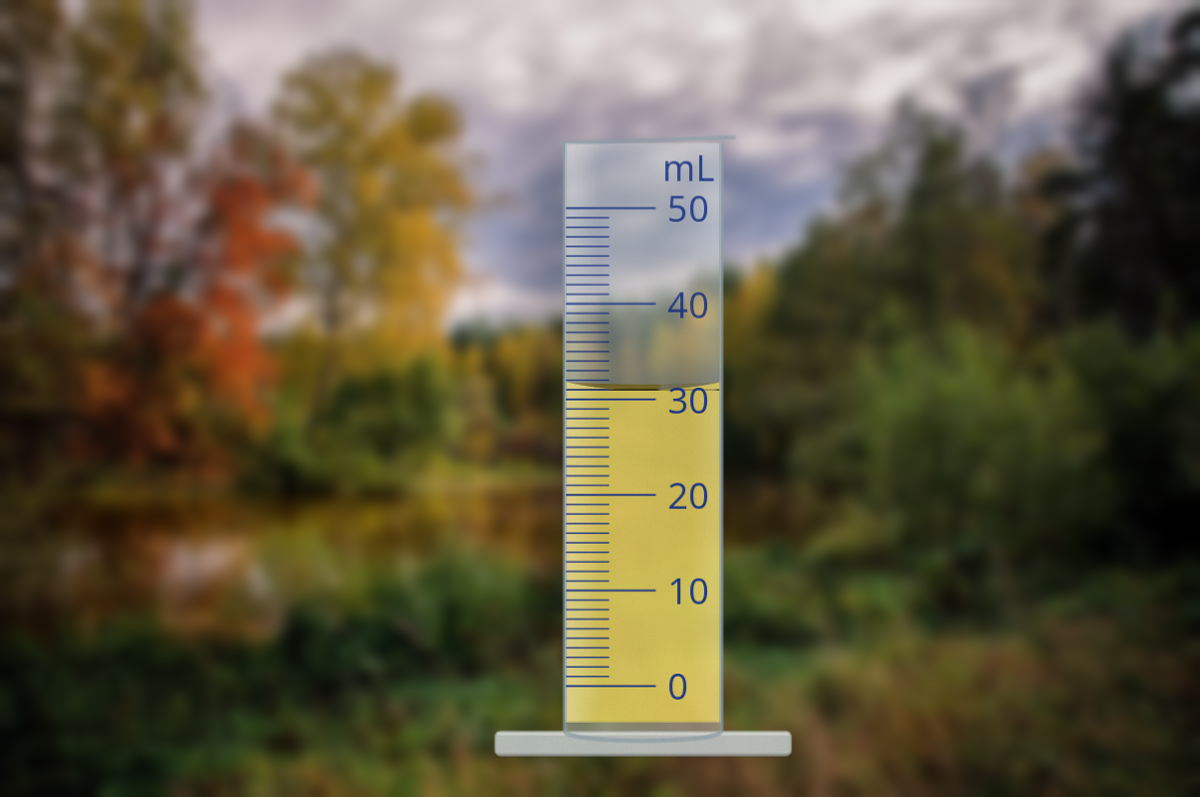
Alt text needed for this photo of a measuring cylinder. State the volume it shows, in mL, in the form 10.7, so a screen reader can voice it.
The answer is 31
